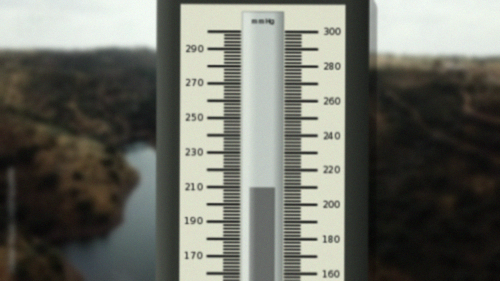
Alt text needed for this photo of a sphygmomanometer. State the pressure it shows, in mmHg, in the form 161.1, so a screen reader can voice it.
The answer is 210
